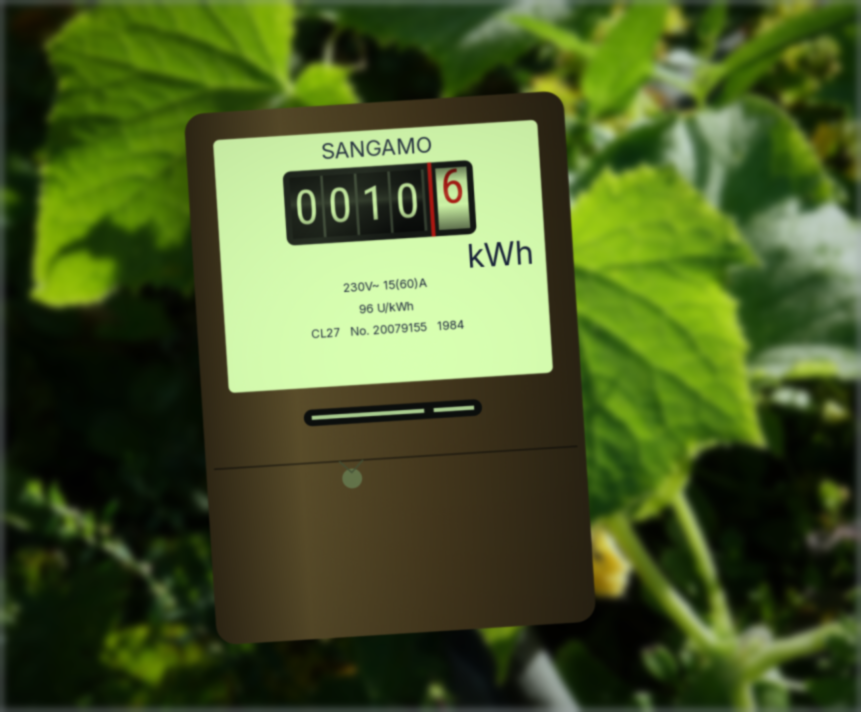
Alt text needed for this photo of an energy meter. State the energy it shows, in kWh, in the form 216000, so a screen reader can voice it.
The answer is 10.6
